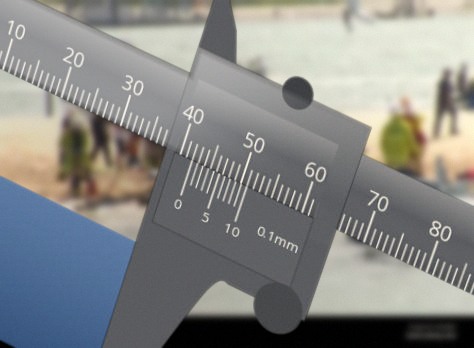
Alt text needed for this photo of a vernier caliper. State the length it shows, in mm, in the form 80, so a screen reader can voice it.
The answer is 42.0
